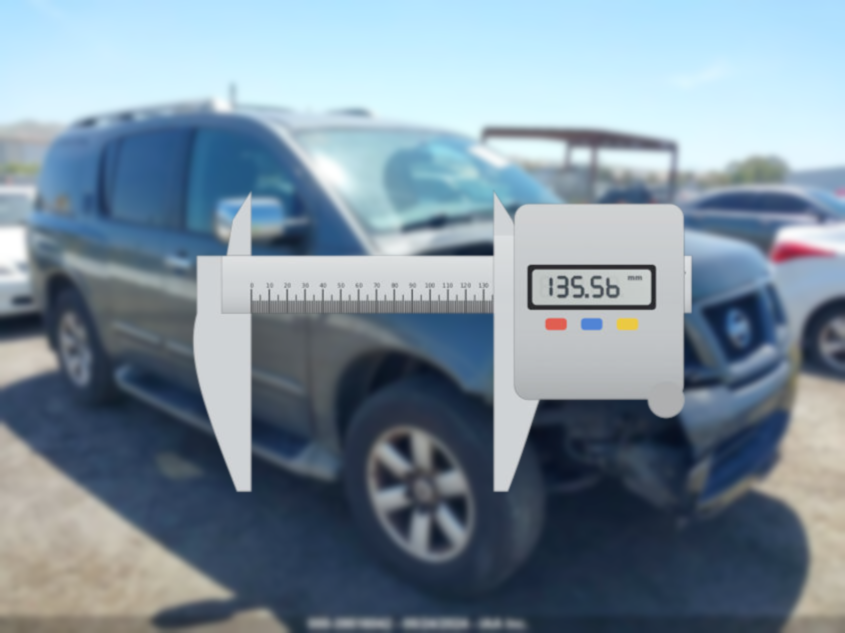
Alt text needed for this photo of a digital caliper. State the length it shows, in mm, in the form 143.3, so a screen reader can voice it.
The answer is 135.56
